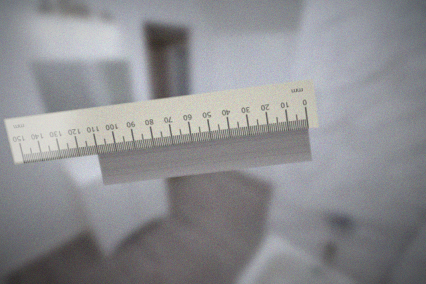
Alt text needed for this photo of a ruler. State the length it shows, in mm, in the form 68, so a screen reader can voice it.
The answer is 110
